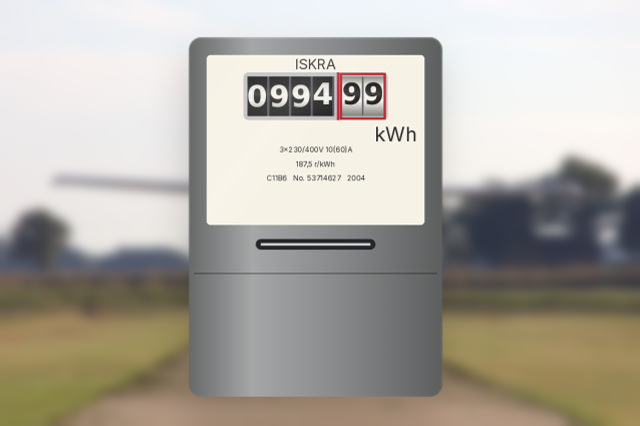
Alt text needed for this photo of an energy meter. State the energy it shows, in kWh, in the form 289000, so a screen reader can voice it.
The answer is 994.99
